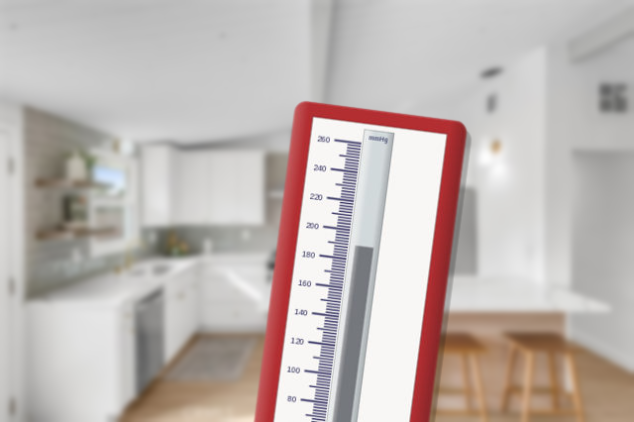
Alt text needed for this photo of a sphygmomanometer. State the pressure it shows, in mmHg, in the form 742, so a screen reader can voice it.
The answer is 190
